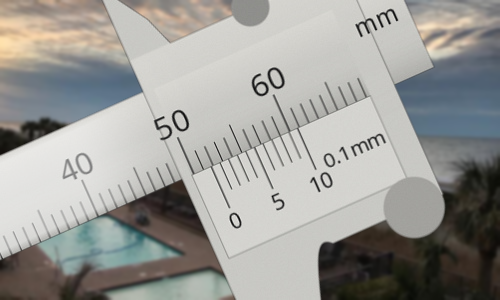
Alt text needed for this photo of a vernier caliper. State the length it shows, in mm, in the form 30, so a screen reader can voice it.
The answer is 51.8
